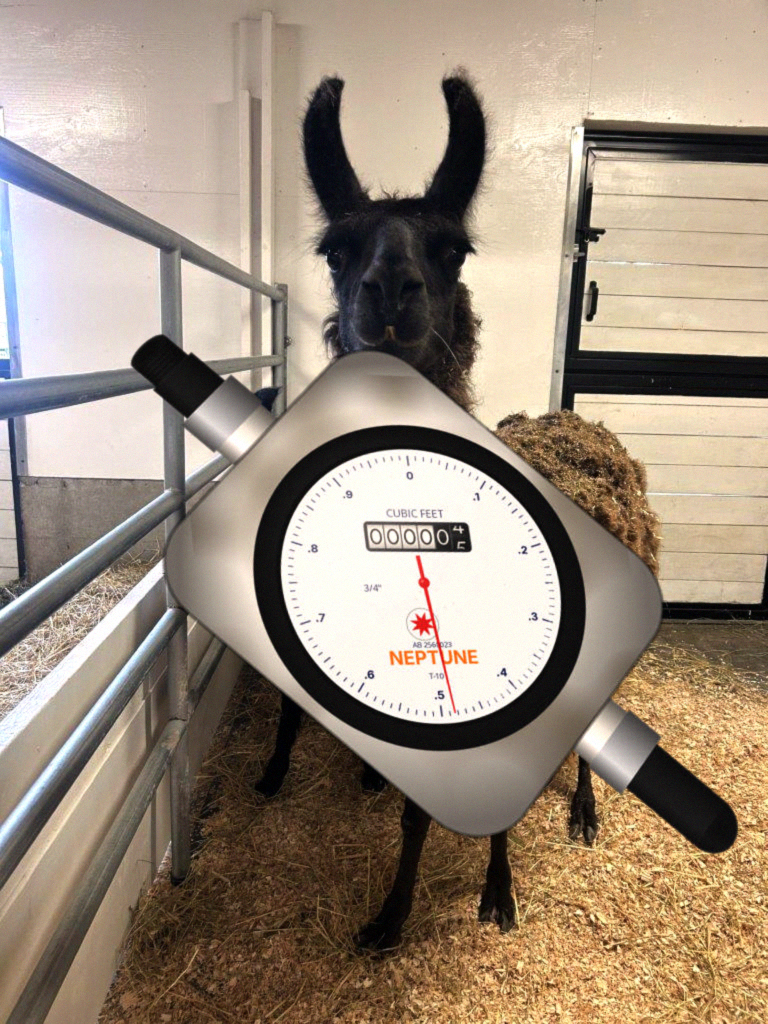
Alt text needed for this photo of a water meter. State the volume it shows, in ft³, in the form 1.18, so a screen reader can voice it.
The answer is 4.48
